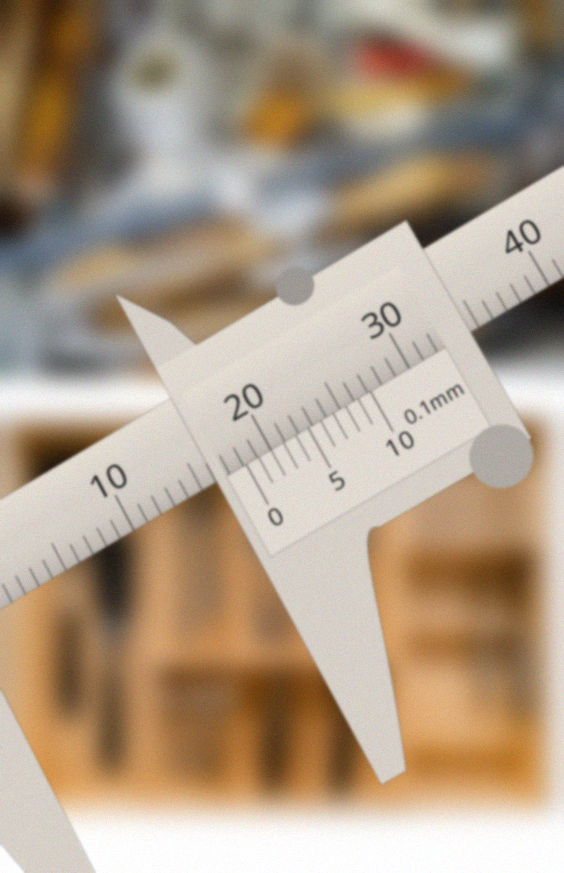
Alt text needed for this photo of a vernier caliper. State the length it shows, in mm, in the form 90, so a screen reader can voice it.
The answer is 18.2
